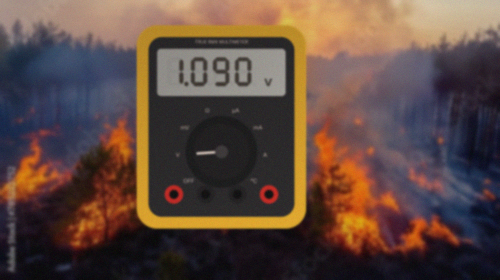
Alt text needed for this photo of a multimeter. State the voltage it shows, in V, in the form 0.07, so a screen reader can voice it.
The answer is 1.090
